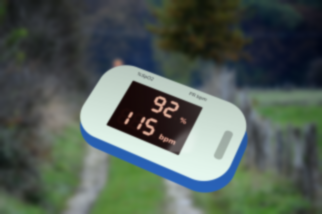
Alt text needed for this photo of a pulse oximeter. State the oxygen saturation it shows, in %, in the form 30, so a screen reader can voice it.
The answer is 92
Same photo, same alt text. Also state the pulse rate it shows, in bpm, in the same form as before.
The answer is 115
